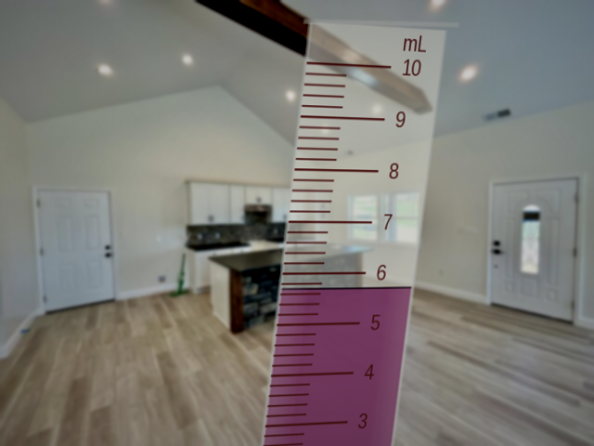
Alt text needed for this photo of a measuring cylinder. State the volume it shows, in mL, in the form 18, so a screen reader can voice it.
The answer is 5.7
